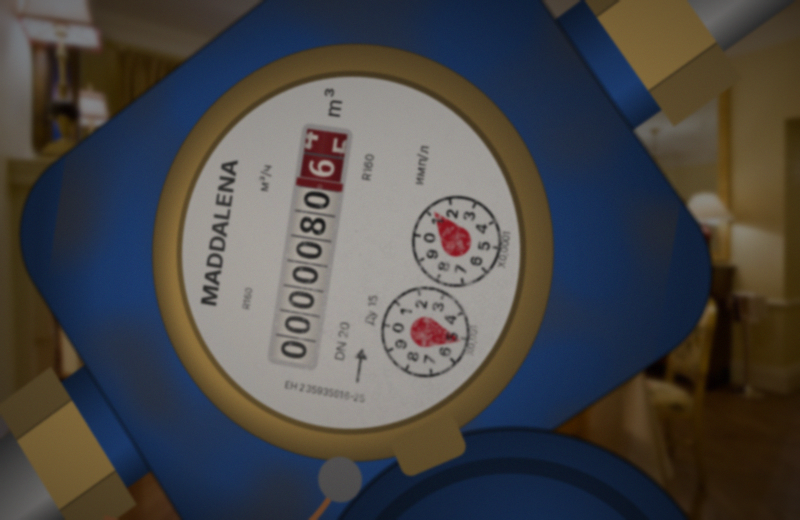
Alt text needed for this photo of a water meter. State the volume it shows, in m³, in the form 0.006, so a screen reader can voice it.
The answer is 80.6451
